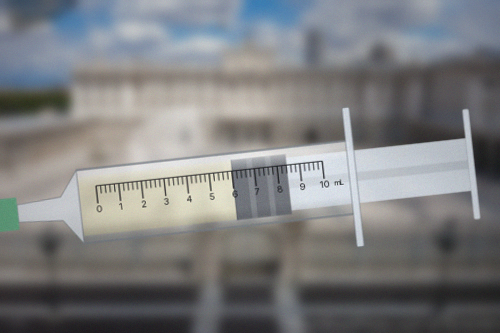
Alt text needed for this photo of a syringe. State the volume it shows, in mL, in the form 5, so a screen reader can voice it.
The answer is 6
